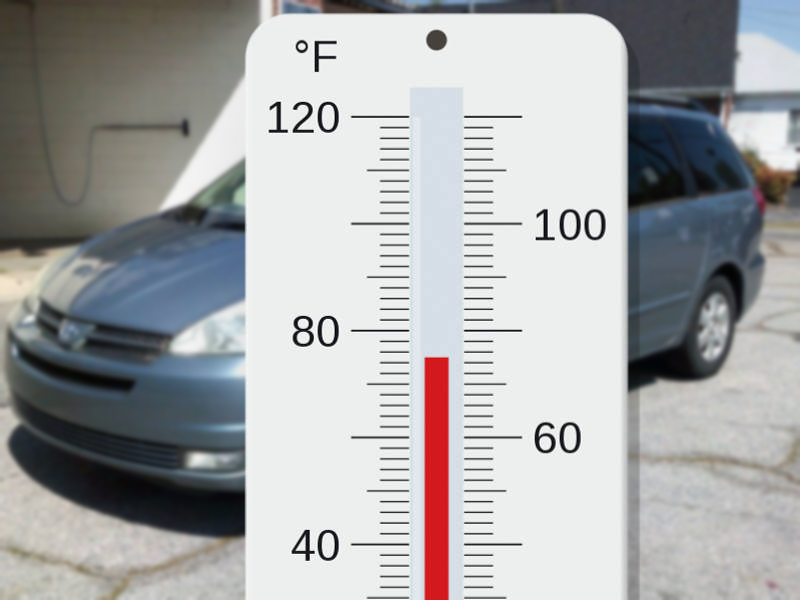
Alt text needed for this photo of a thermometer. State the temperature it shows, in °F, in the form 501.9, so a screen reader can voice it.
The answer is 75
